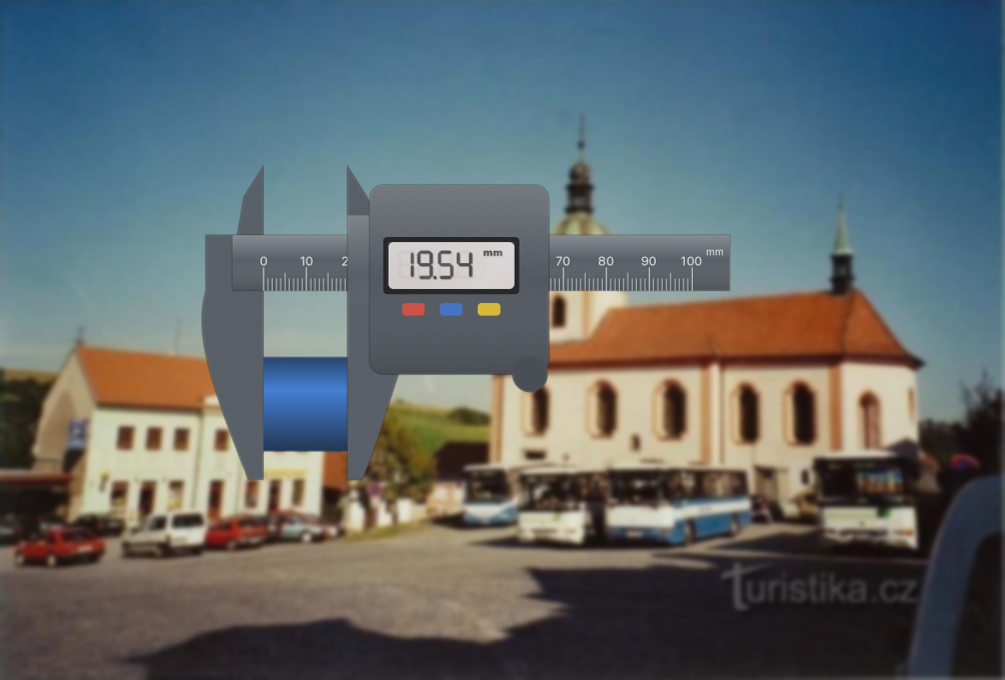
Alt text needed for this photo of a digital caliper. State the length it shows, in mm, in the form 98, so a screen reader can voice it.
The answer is 19.54
